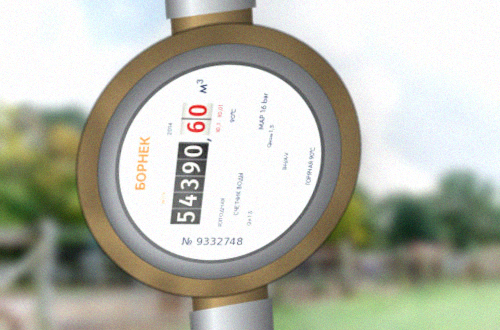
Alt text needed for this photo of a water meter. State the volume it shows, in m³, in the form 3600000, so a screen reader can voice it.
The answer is 54390.60
